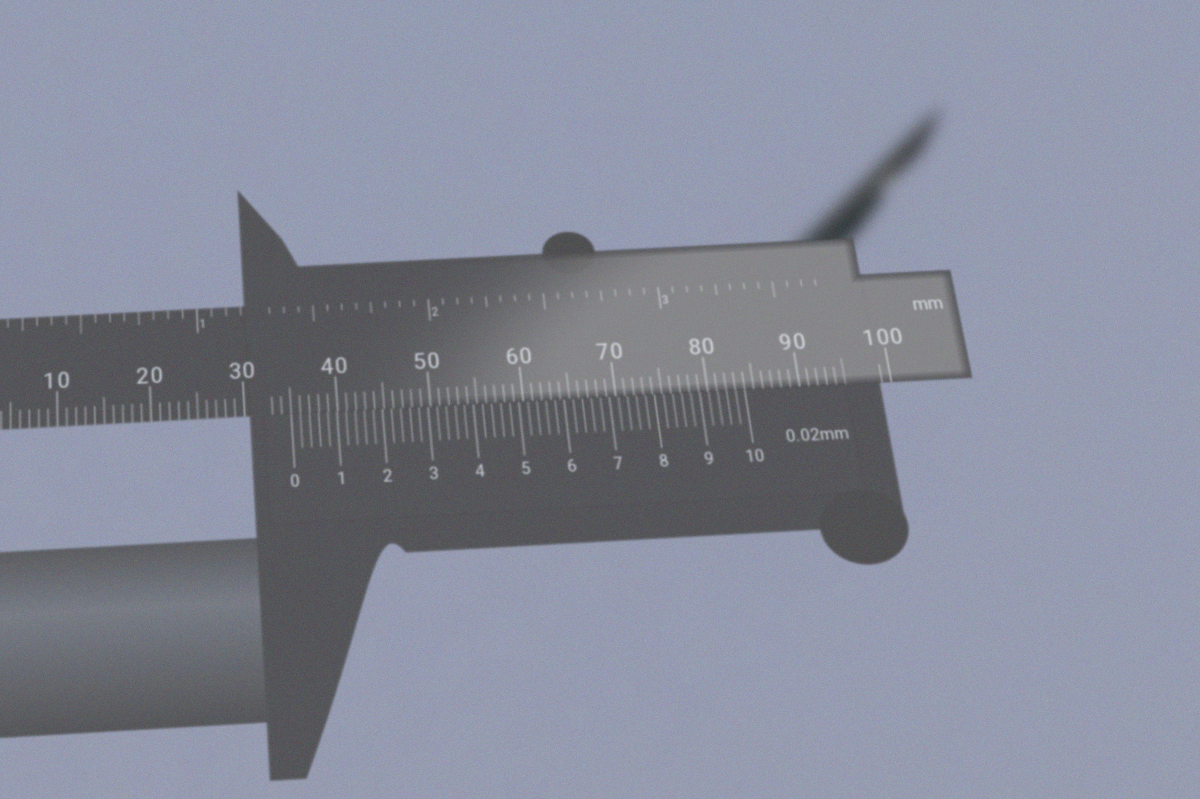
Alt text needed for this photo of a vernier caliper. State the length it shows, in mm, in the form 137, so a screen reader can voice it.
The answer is 35.0
